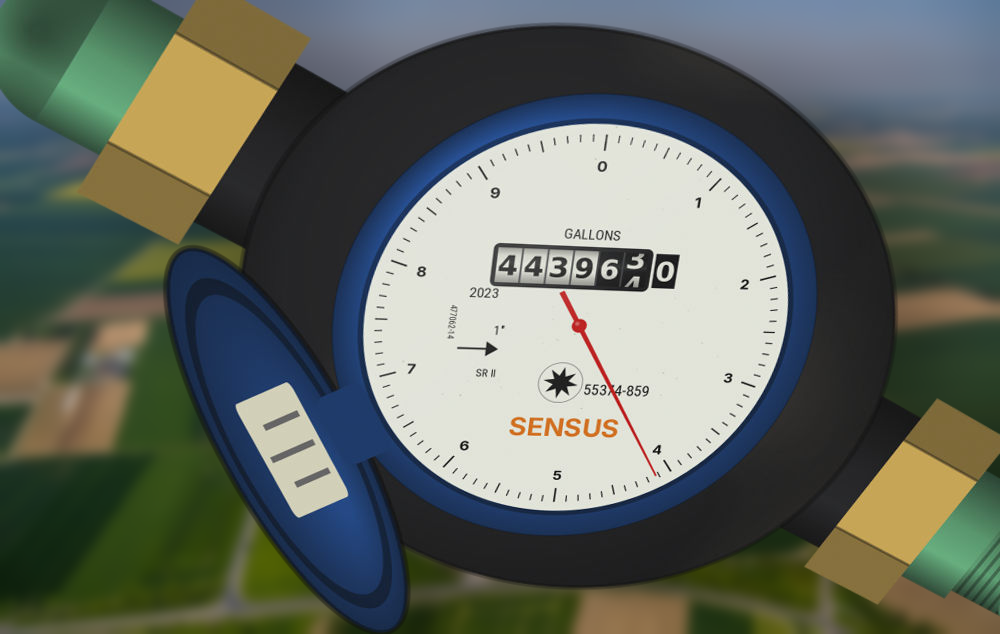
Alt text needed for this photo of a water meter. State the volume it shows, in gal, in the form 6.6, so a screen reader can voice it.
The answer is 4439634.1
